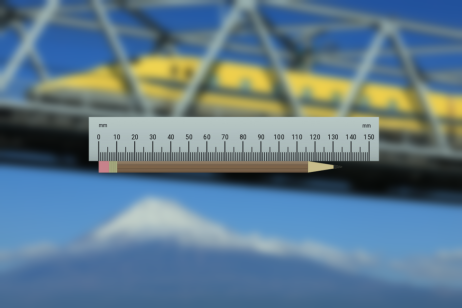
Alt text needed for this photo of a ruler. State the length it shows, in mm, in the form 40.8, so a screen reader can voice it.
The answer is 135
